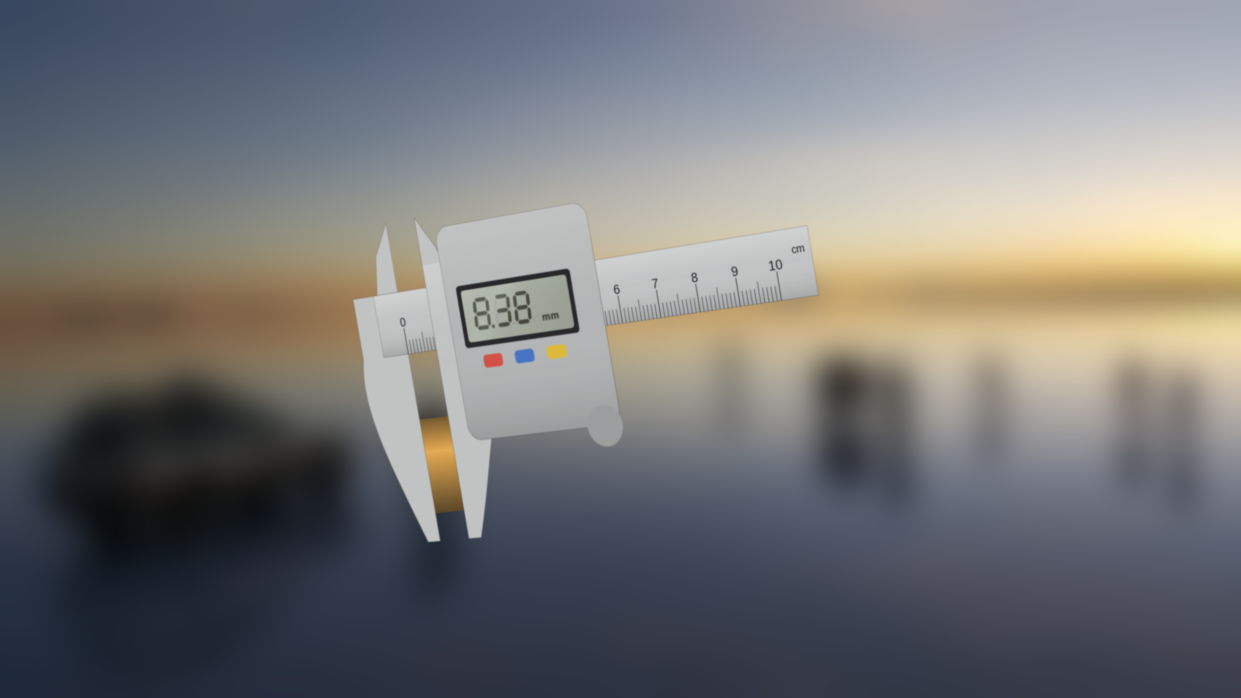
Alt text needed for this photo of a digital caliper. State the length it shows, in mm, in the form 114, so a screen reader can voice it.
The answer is 8.38
